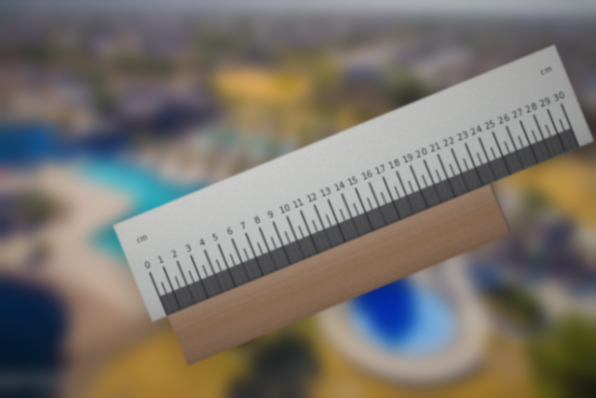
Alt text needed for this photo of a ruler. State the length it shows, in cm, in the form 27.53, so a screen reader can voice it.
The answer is 23.5
